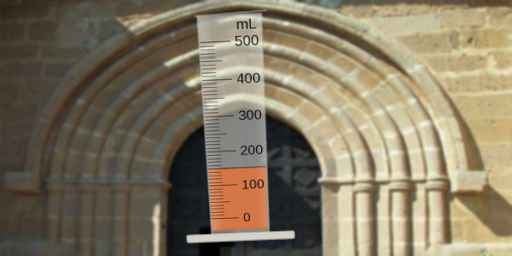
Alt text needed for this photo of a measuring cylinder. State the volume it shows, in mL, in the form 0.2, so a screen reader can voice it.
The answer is 150
